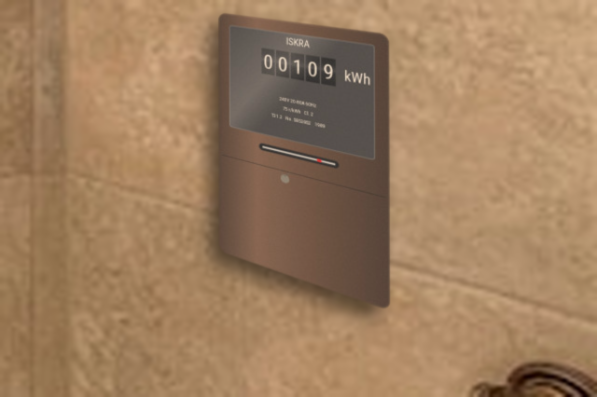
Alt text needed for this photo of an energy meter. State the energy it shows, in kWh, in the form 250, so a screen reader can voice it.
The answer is 109
